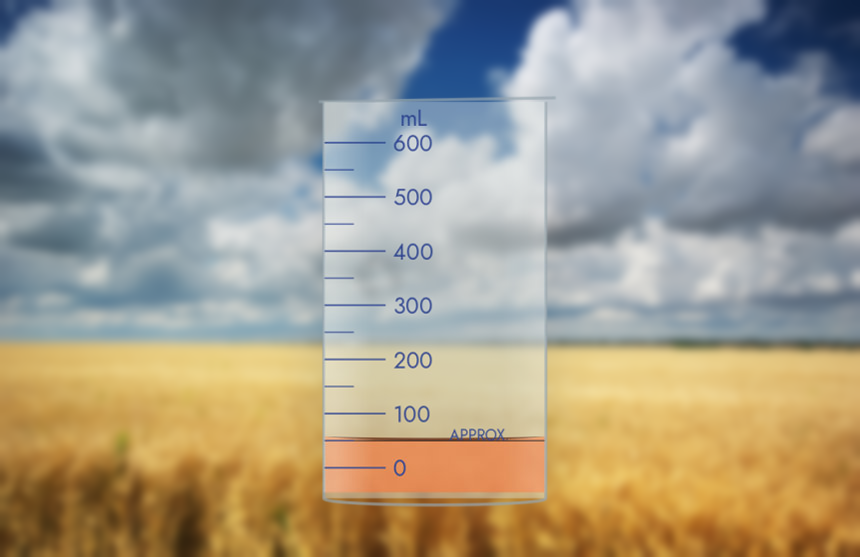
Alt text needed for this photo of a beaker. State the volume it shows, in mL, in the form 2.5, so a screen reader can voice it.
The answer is 50
